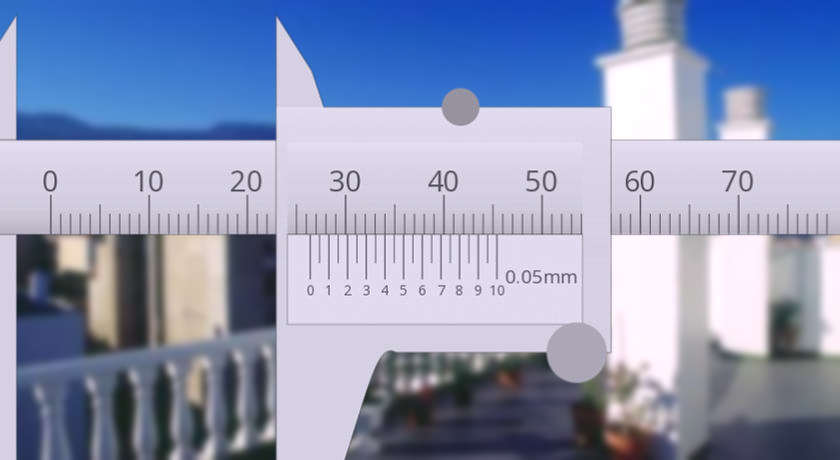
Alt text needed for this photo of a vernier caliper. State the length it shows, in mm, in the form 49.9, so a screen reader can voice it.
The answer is 26.4
